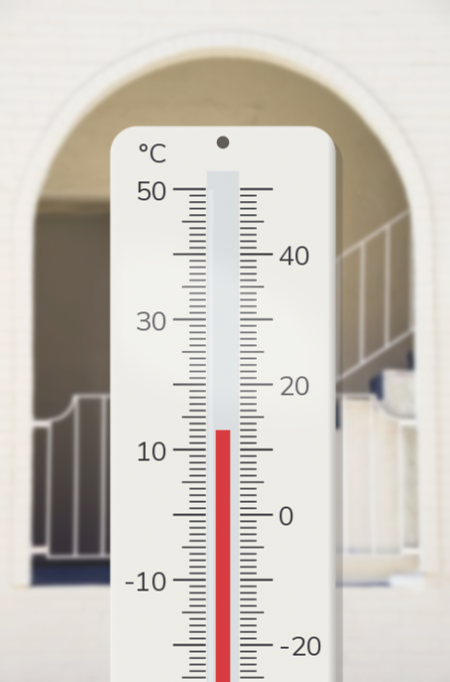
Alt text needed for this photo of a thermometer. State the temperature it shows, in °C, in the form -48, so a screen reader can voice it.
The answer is 13
